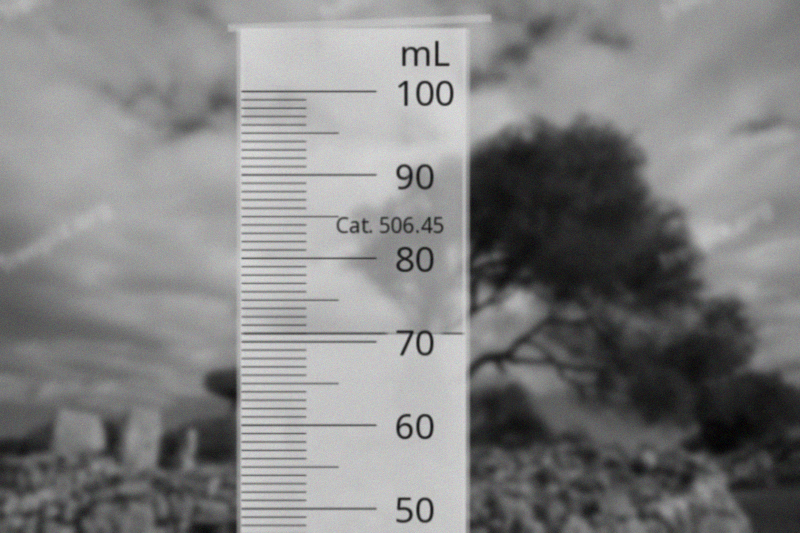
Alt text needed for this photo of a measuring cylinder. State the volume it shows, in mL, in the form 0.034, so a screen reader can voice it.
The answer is 71
